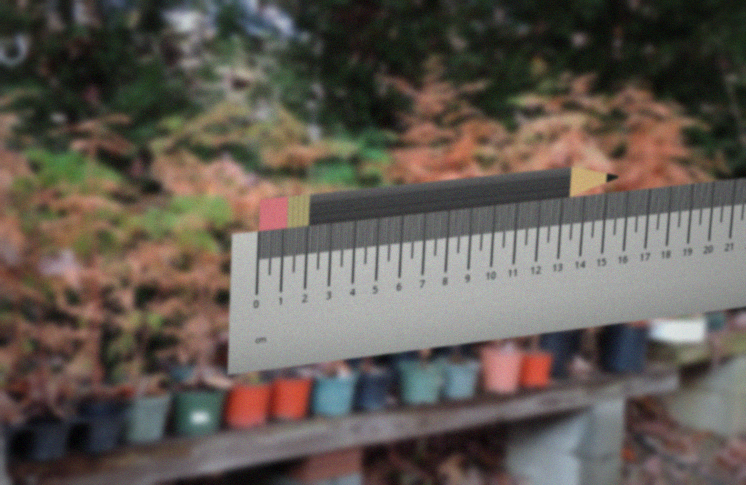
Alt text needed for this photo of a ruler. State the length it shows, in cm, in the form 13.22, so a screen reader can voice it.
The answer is 15.5
